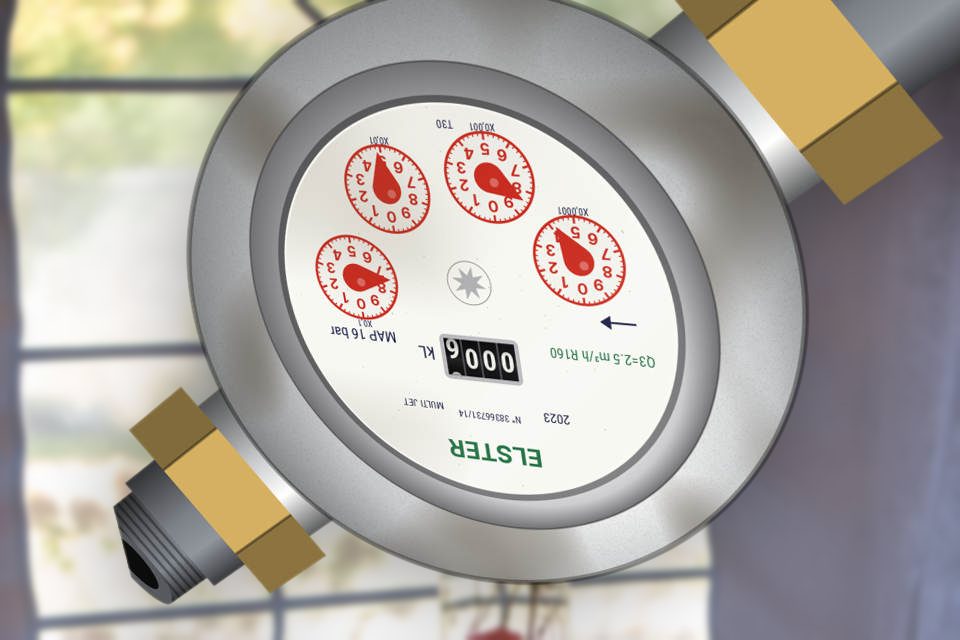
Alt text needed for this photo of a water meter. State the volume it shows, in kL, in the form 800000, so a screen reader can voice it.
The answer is 5.7484
